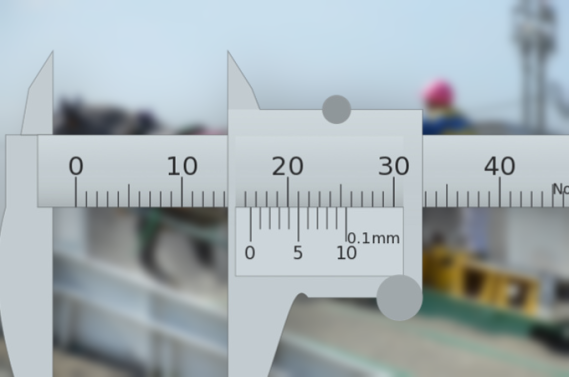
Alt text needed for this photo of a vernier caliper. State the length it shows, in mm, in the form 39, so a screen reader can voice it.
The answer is 16.5
